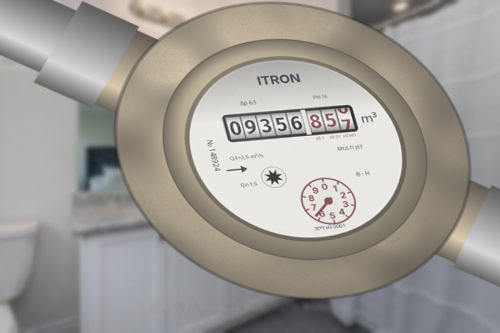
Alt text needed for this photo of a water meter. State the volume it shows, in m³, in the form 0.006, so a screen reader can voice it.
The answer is 9356.8566
